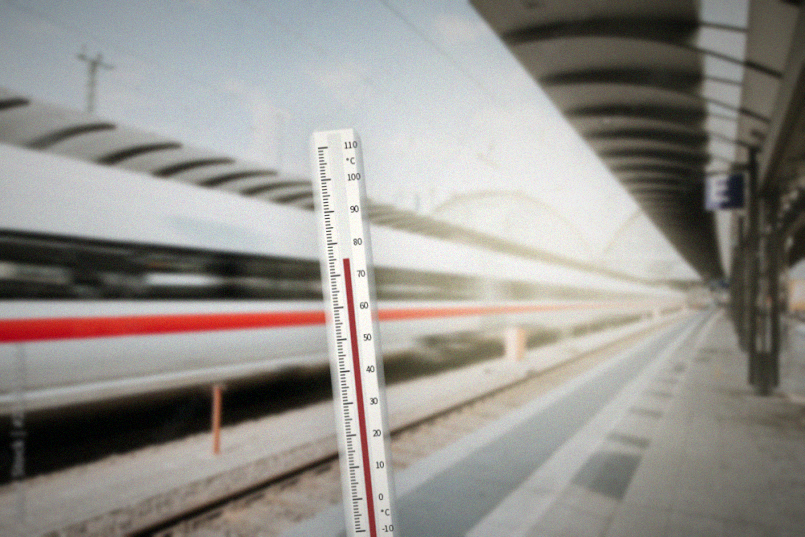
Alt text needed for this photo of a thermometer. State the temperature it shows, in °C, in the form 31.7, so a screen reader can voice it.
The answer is 75
